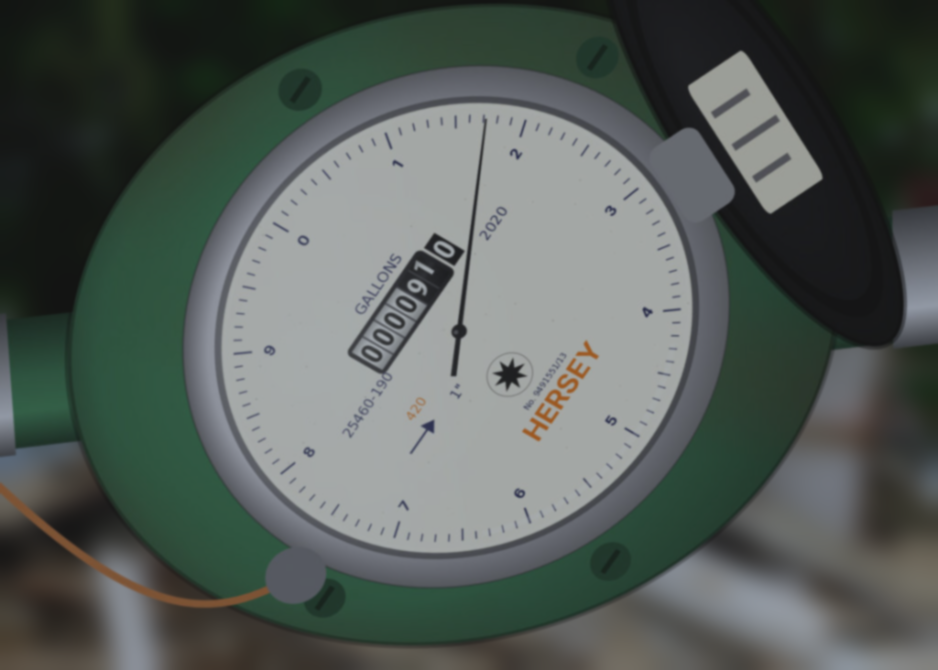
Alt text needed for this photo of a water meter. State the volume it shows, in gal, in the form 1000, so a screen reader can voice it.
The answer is 911.7
